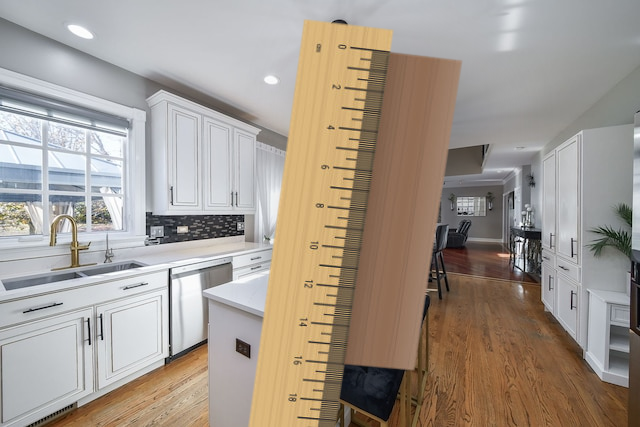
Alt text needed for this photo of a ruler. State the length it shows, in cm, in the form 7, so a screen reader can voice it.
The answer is 16
